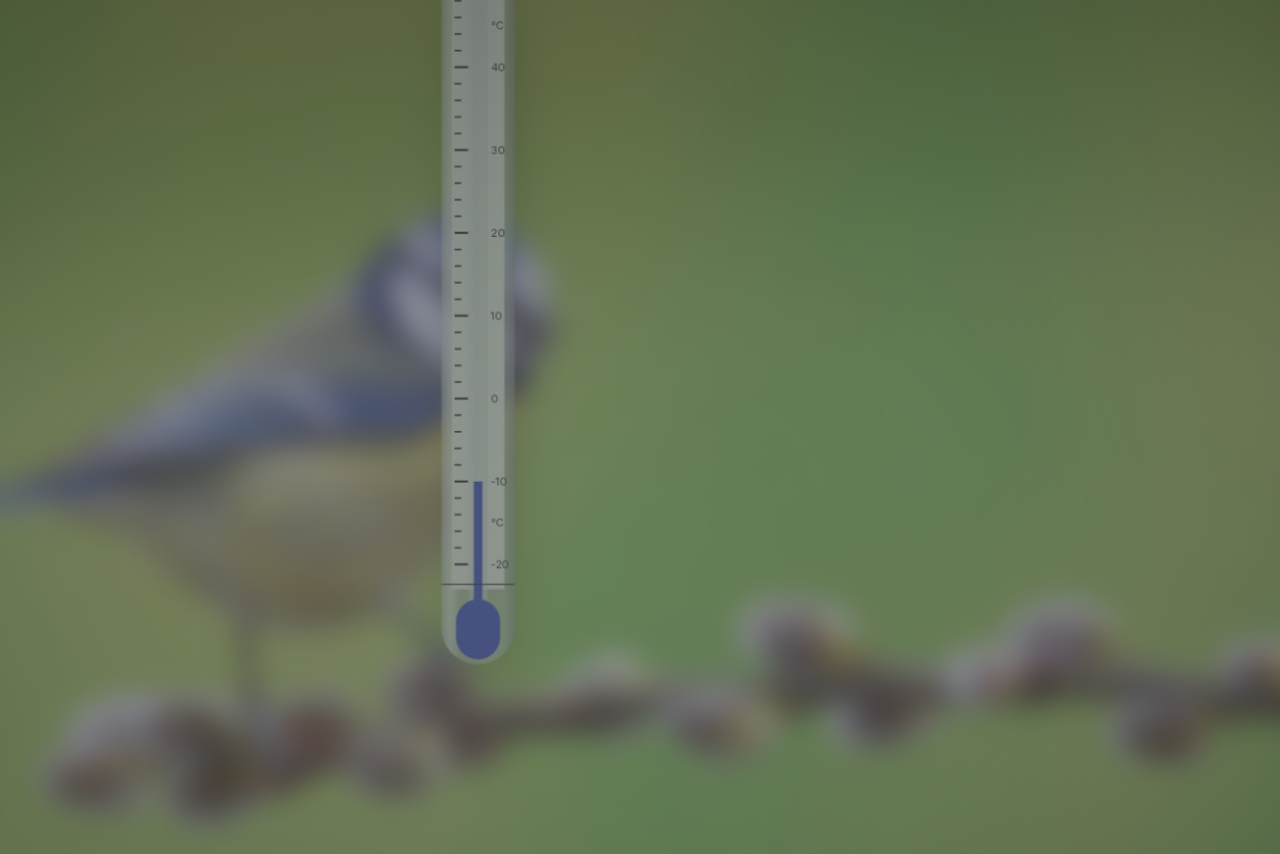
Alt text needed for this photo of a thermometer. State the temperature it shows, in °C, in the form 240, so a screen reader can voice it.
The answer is -10
